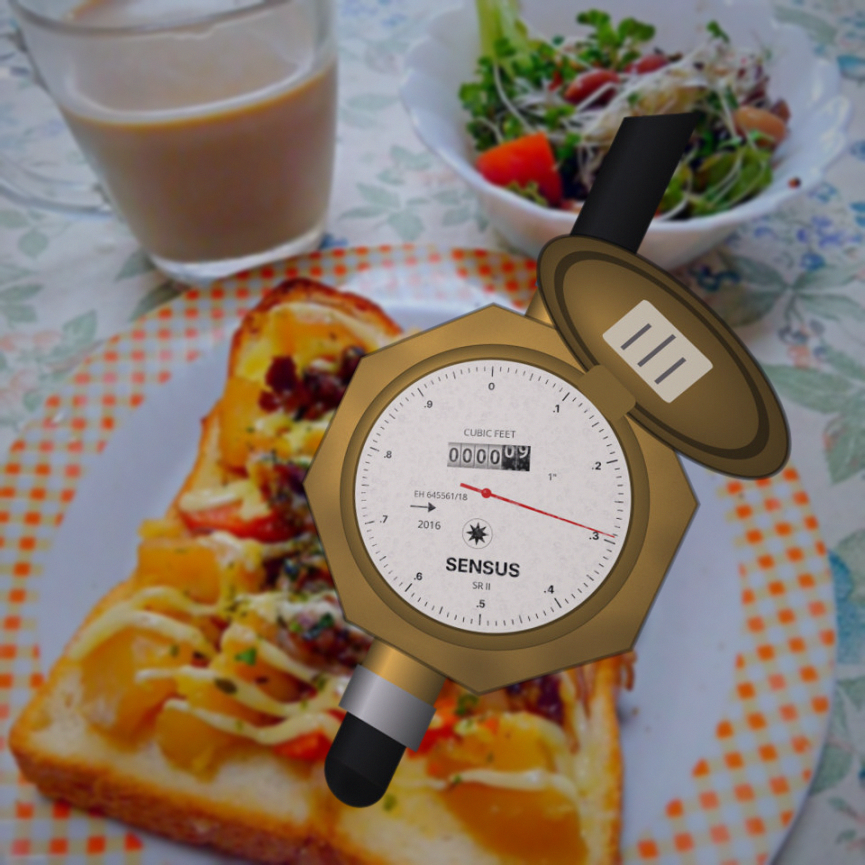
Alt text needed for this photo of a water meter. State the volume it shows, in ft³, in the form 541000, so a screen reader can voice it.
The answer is 9.29
